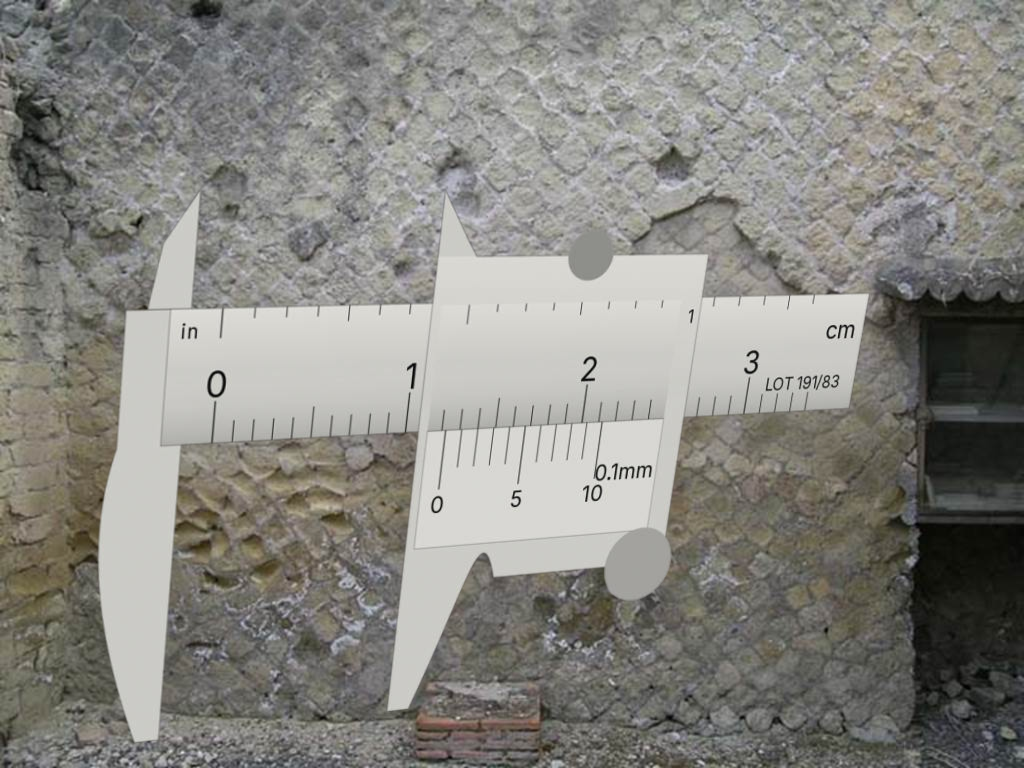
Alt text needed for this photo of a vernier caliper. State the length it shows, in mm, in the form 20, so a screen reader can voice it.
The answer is 12.2
